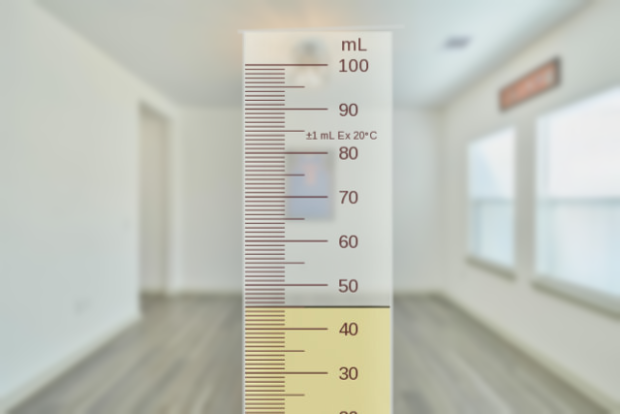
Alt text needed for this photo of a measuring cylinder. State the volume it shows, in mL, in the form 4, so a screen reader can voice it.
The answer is 45
